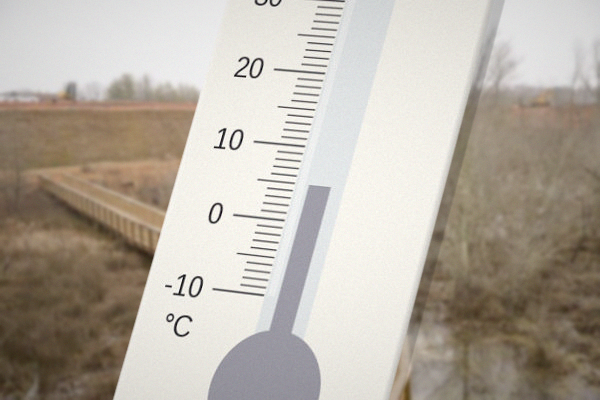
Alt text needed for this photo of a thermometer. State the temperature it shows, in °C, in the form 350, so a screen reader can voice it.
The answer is 5
